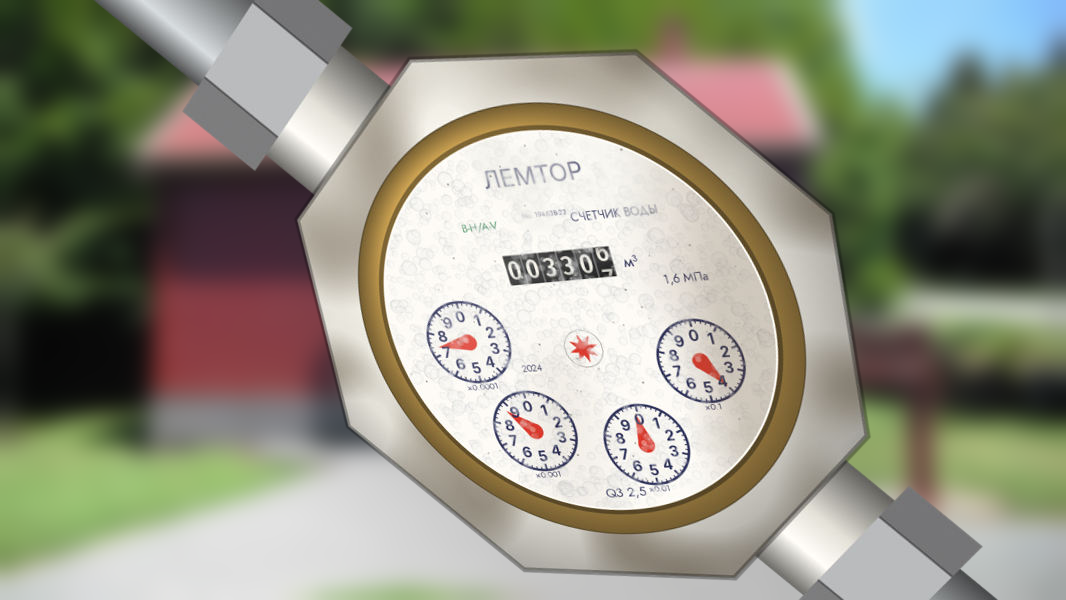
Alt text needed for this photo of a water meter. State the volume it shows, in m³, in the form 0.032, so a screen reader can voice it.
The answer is 3306.3987
